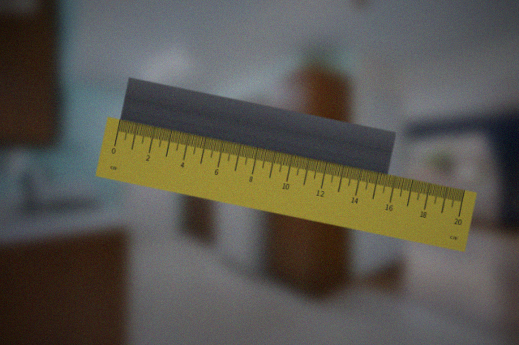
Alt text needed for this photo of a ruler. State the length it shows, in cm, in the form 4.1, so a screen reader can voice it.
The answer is 15.5
